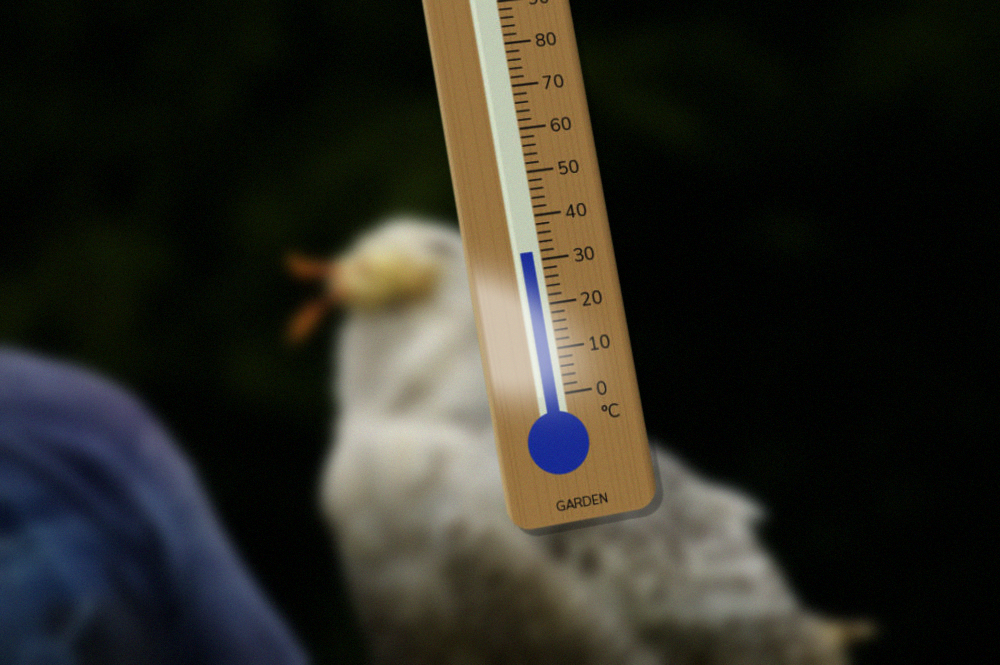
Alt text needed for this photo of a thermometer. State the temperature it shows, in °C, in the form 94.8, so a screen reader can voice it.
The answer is 32
